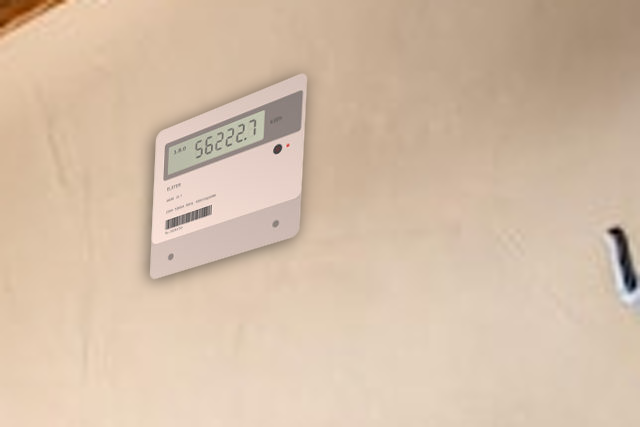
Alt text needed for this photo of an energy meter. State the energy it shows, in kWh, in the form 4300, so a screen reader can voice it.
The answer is 56222.7
